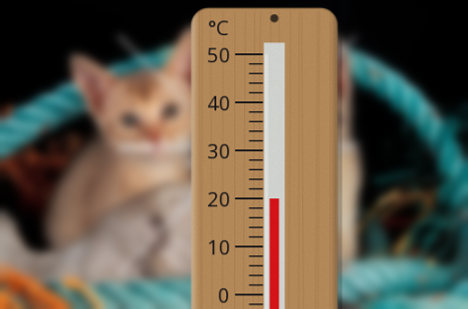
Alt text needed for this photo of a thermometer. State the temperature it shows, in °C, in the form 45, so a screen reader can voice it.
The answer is 20
